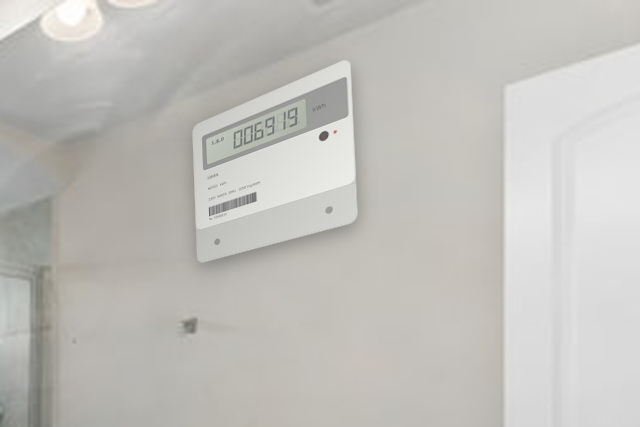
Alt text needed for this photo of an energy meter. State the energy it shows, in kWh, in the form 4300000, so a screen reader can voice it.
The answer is 6919
